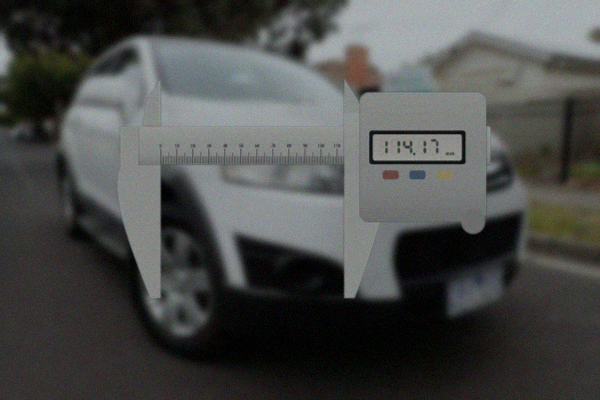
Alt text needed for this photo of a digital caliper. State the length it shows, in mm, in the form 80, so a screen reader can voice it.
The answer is 114.17
